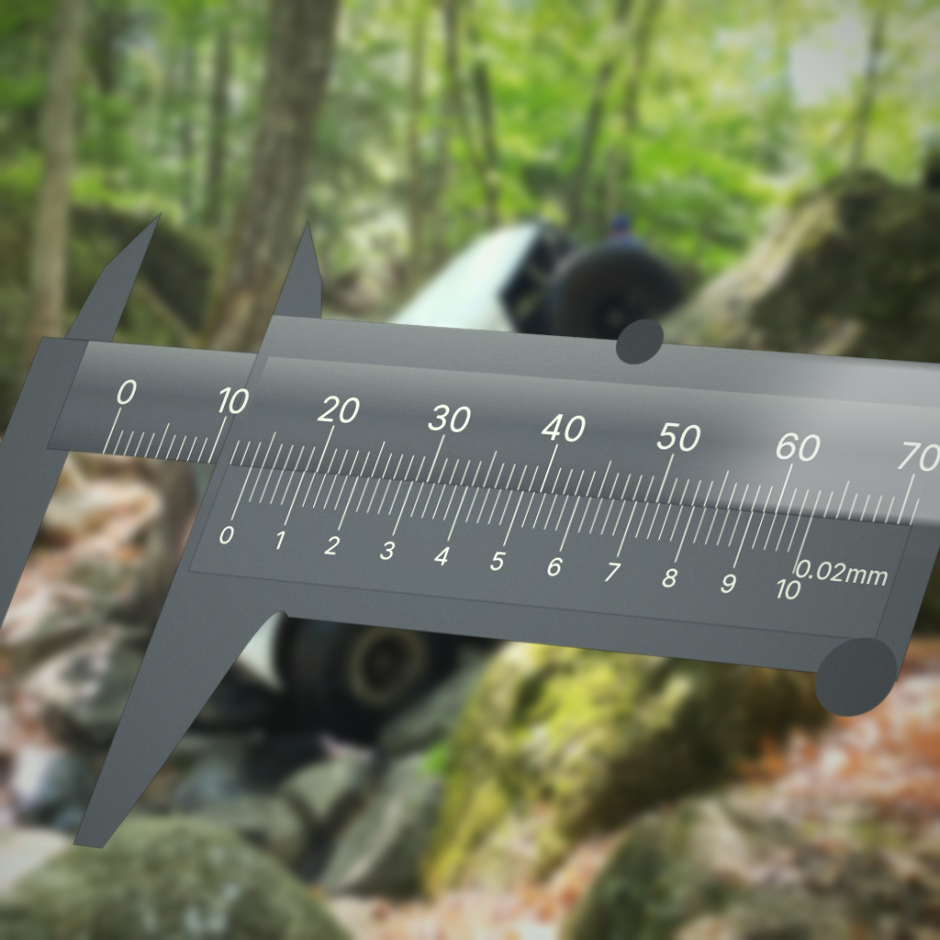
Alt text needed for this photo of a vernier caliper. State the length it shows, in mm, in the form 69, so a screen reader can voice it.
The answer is 14.0
